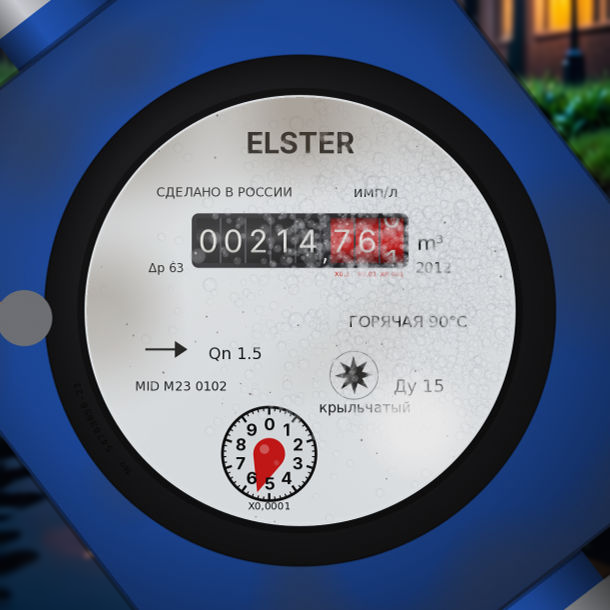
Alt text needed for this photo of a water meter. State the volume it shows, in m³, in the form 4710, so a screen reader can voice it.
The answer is 214.7605
